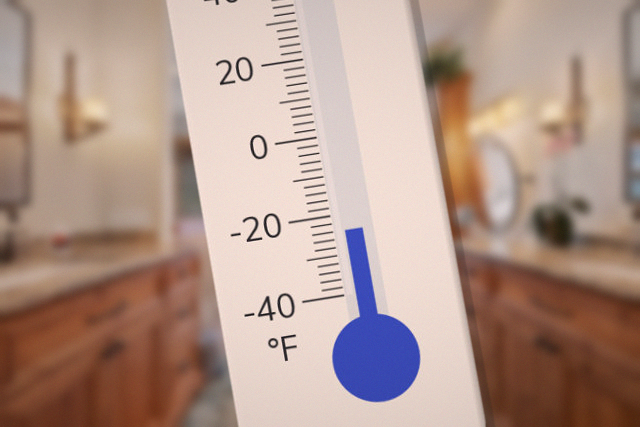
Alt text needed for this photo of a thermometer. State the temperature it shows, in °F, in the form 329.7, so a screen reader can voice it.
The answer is -24
